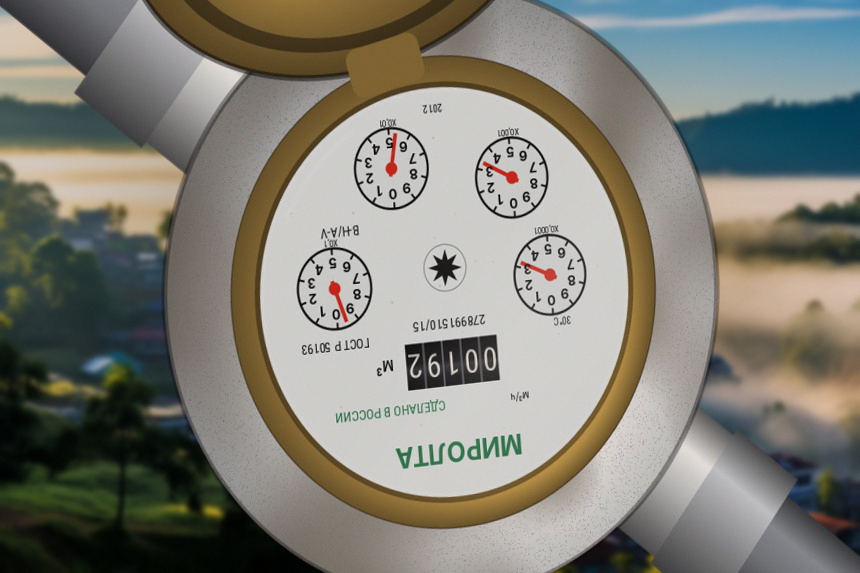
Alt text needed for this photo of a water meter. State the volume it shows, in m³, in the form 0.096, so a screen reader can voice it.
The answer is 191.9533
